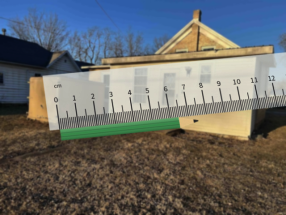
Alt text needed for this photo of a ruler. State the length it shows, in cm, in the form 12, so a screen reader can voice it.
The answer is 7.5
